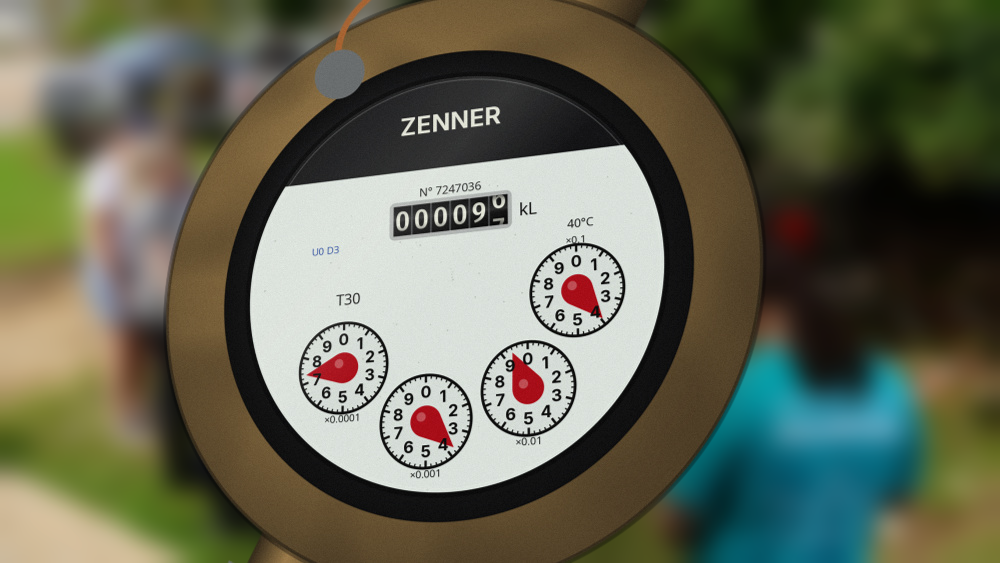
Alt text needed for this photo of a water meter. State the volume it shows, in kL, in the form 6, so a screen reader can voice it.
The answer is 96.3937
